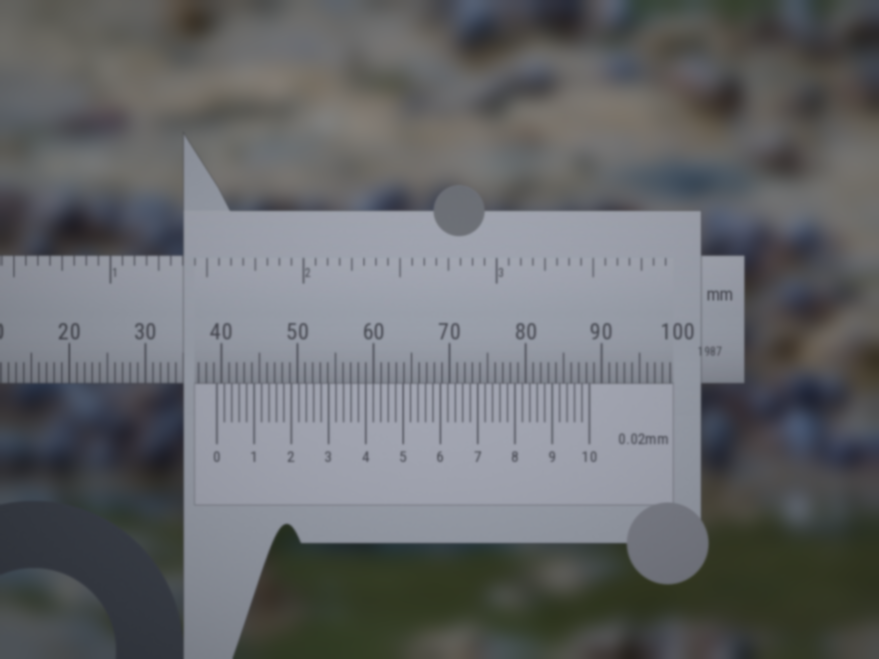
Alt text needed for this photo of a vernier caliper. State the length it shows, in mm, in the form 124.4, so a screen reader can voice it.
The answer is 39.4
